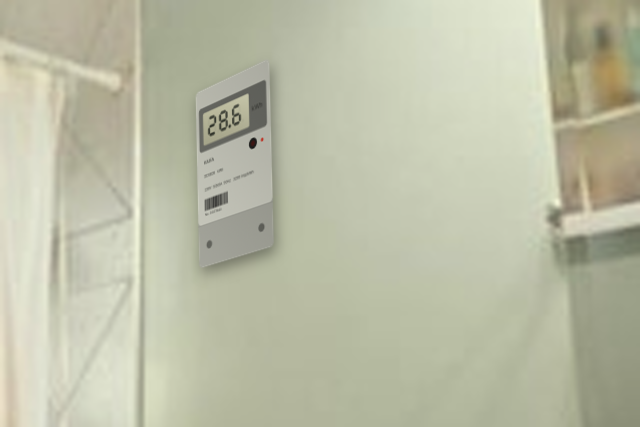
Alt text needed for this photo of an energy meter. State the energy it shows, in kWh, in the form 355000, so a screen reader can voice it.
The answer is 28.6
